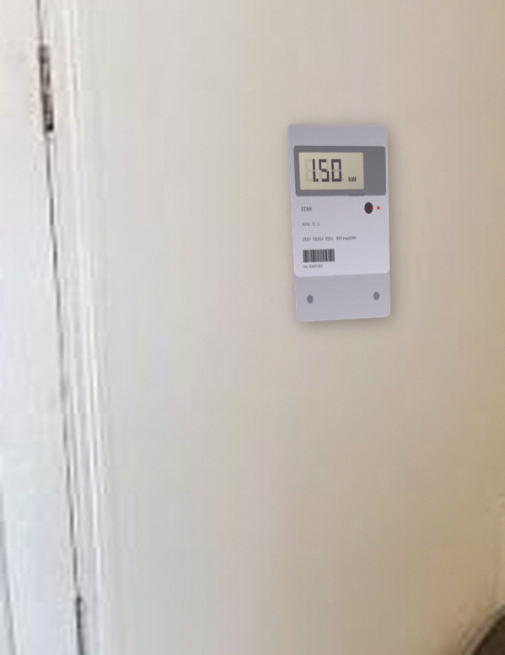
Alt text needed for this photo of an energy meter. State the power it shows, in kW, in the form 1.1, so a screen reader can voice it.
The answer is 1.50
